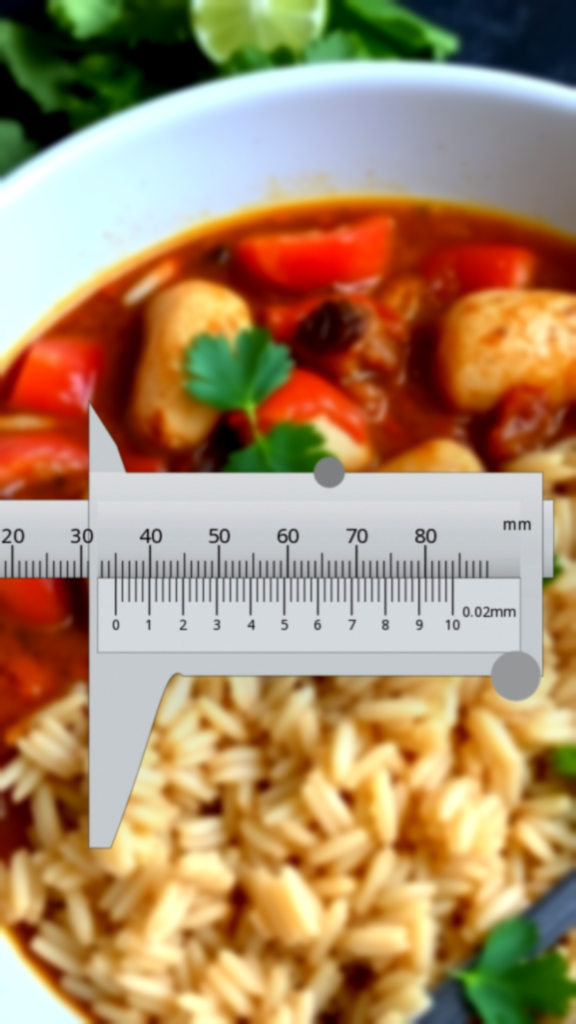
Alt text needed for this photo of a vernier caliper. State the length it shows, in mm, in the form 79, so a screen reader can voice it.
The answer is 35.0
